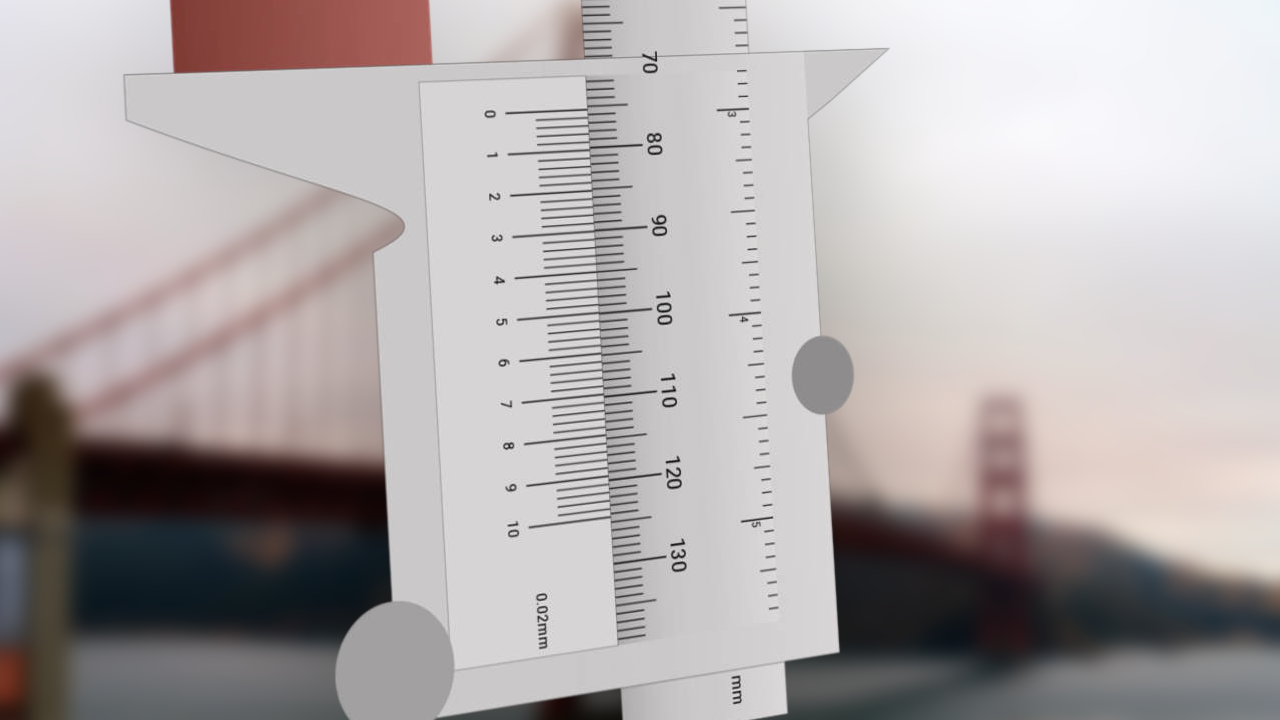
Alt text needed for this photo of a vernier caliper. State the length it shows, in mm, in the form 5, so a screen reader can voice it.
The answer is 75.4
